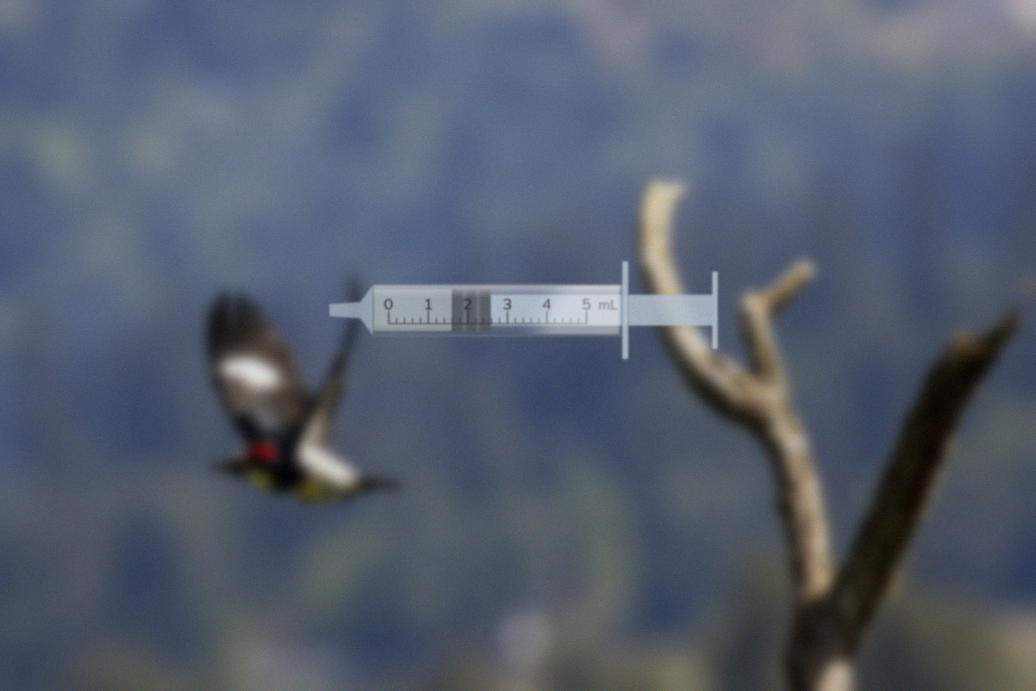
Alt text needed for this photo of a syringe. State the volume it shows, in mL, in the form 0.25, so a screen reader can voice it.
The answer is 1.6
